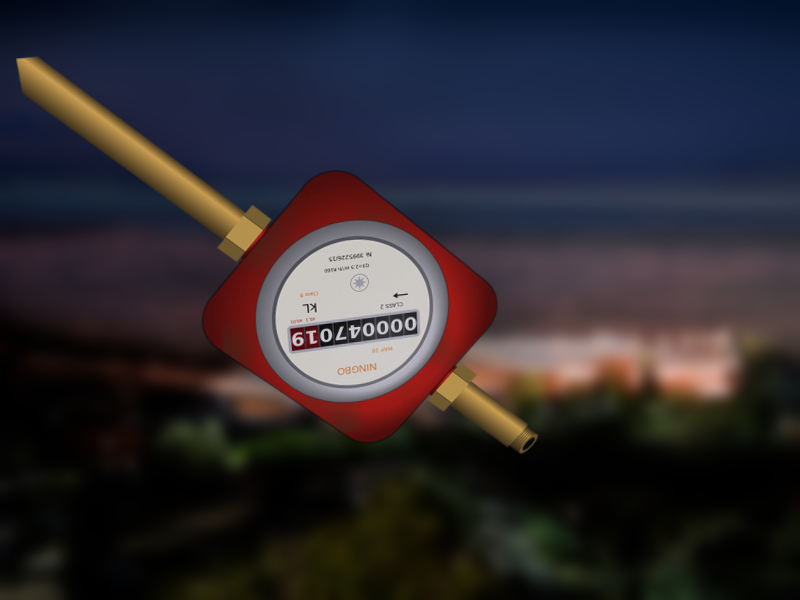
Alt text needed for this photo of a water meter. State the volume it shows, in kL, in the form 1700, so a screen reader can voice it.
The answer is 470.19
